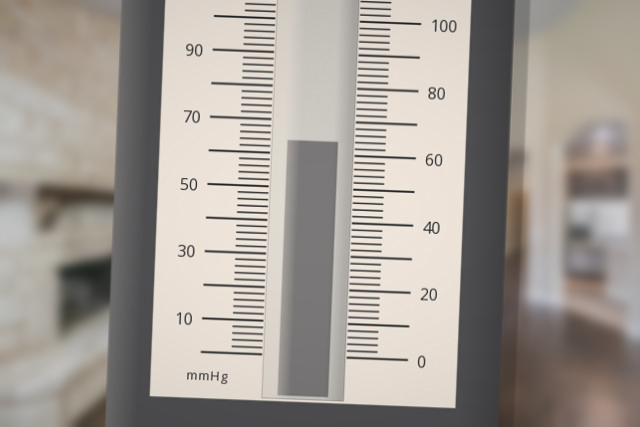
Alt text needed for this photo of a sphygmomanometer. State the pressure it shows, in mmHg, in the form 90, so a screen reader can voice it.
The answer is 64
